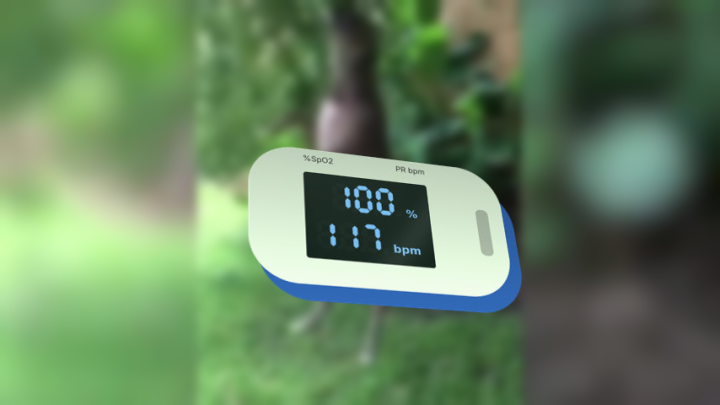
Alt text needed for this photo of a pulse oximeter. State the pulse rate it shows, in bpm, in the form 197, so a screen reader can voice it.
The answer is 117
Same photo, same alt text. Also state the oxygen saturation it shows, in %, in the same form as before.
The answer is 100
